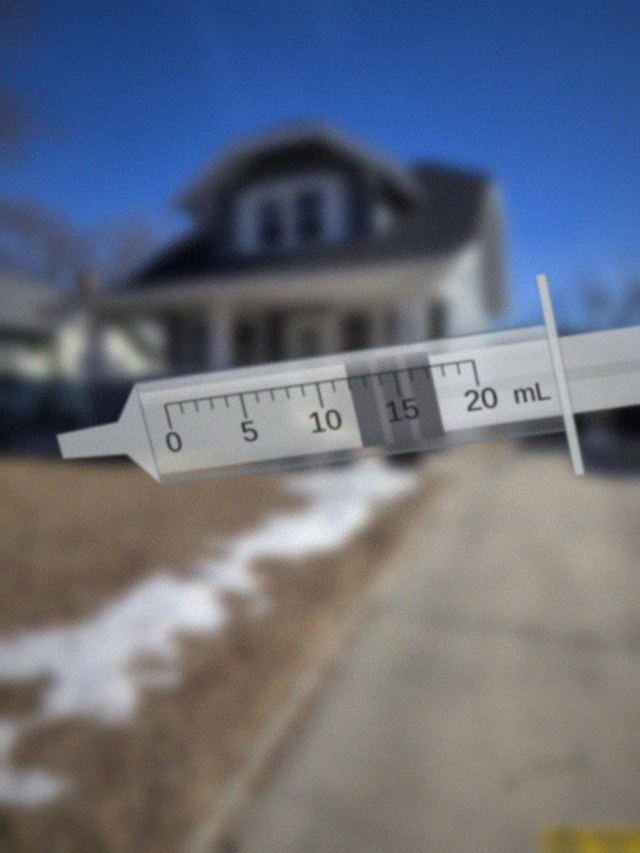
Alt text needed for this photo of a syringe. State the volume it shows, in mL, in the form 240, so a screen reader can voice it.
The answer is 12
